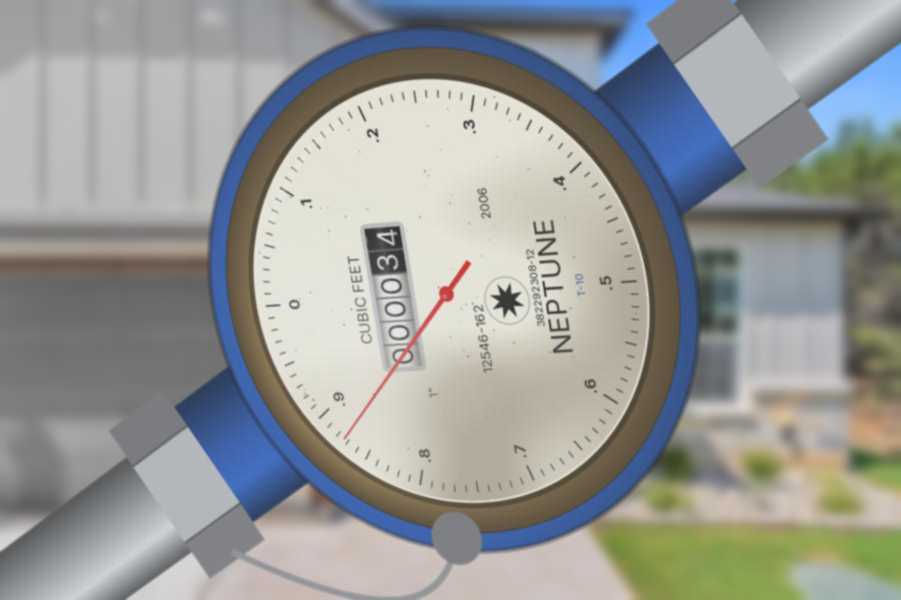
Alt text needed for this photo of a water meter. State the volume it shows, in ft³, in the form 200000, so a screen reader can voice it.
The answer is 33.87
